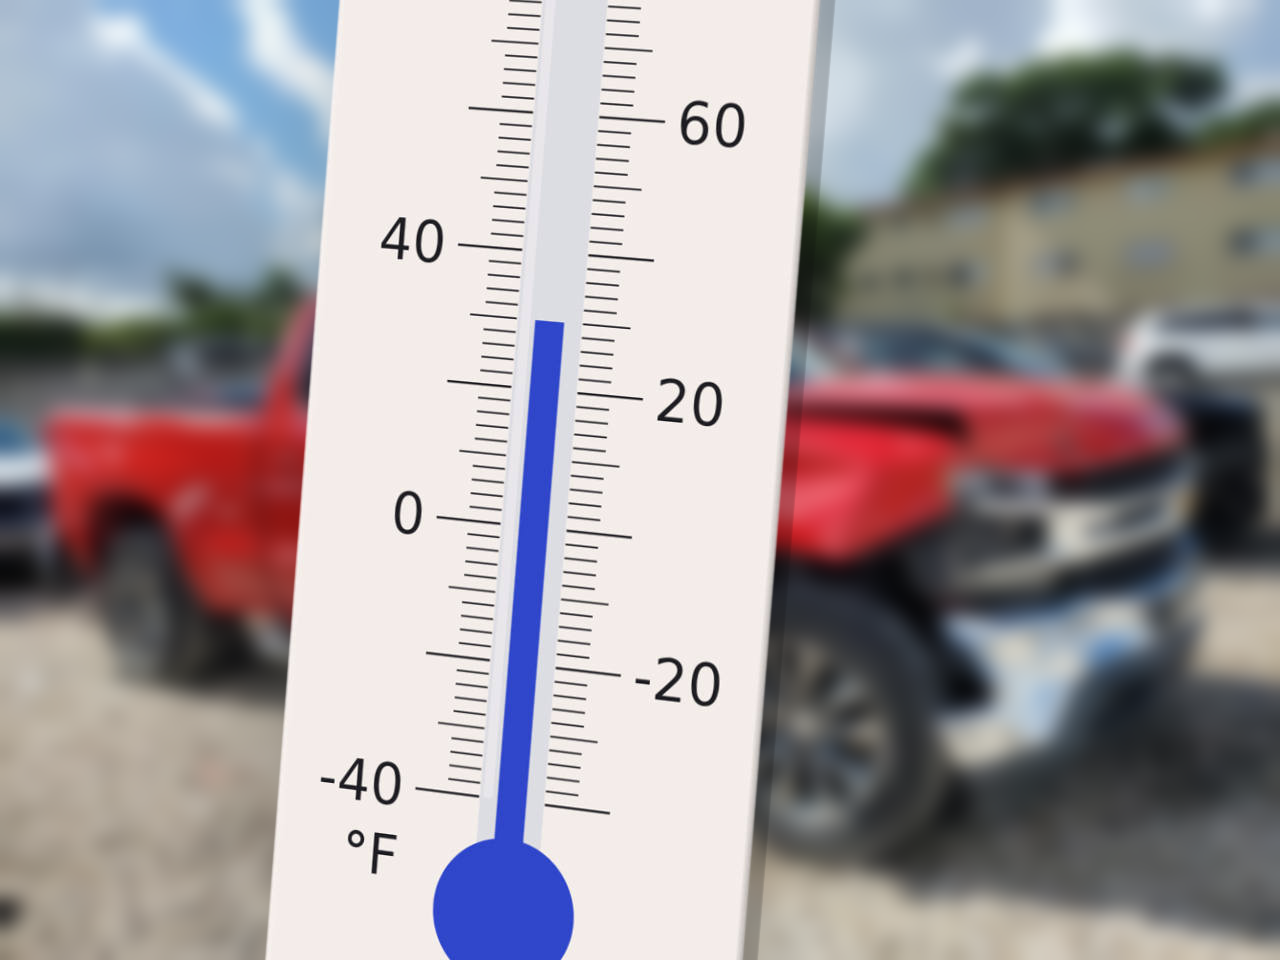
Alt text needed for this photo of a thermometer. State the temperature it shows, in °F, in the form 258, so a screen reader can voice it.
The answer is 30
